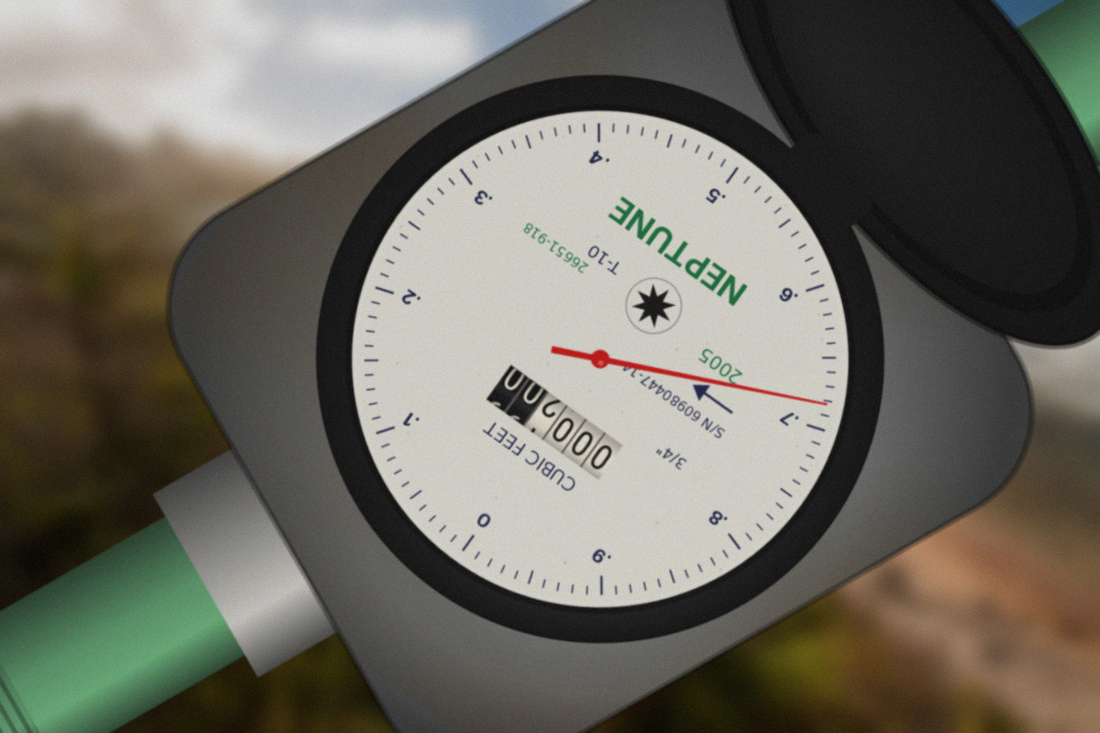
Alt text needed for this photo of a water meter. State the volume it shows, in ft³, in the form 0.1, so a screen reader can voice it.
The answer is 199.68
